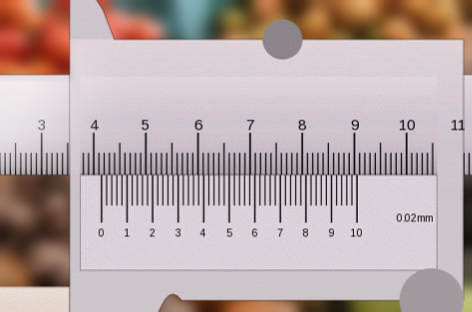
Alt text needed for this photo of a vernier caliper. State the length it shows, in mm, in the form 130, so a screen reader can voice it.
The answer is 41.5
